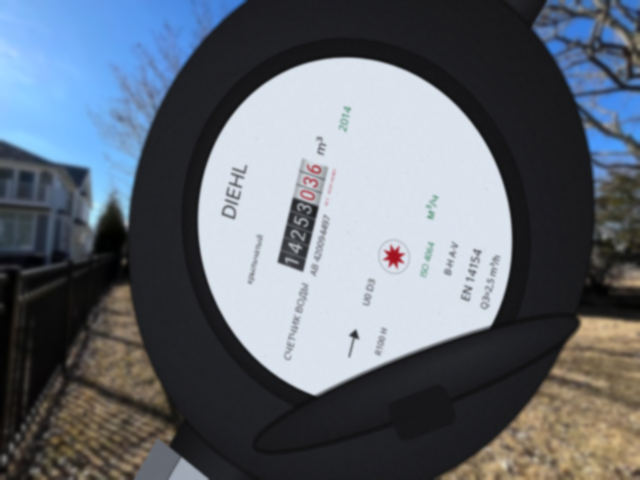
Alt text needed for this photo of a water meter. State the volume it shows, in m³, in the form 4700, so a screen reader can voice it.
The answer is 14253.036
